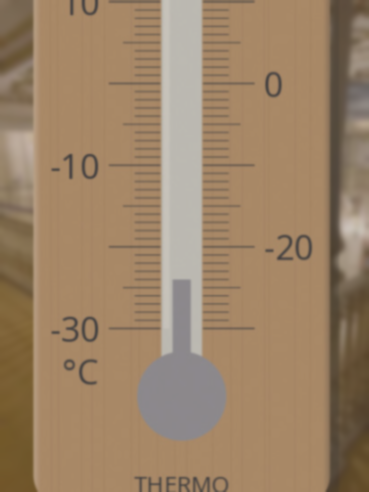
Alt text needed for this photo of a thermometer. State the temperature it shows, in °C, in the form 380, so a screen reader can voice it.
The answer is -24
